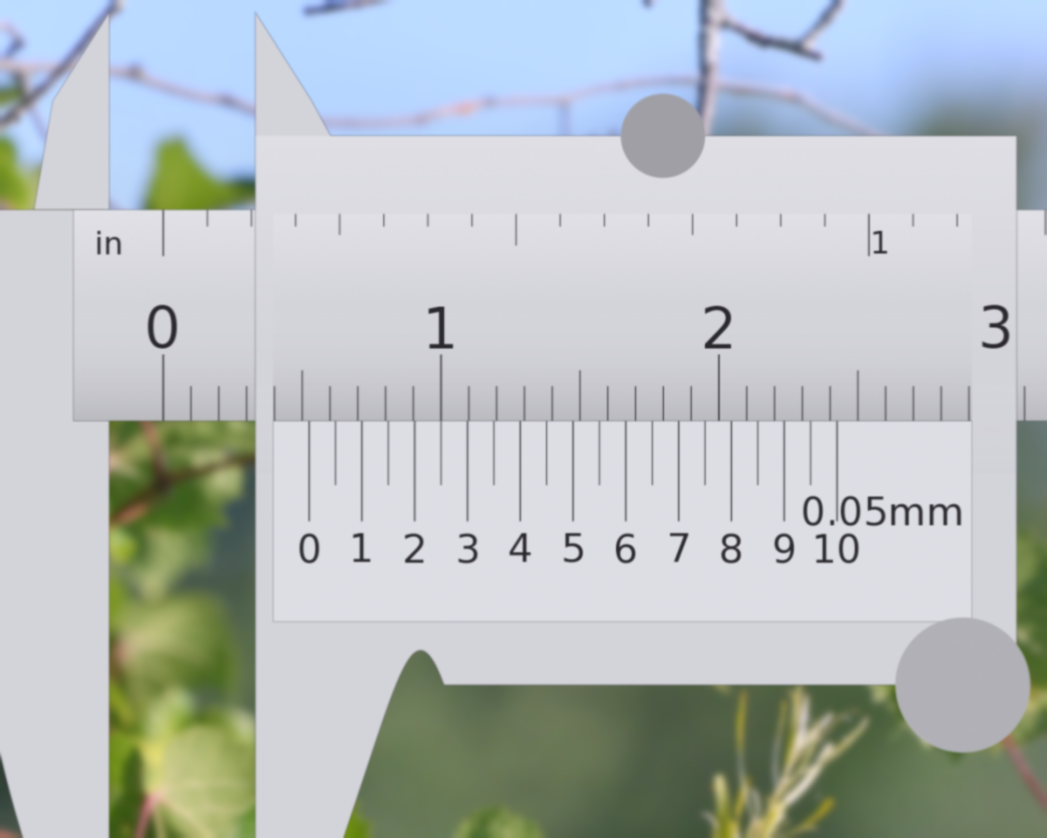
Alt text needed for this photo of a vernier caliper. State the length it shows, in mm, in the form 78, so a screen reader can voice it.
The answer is 5.25
